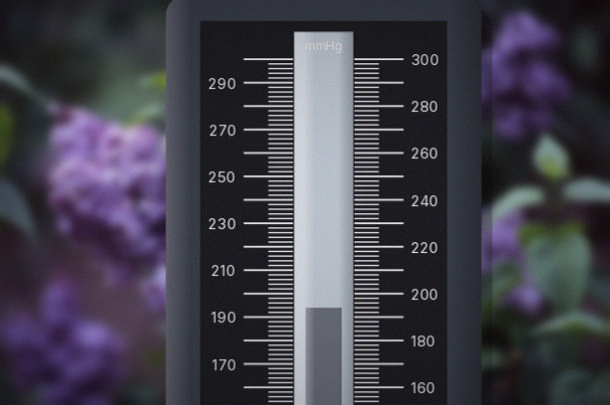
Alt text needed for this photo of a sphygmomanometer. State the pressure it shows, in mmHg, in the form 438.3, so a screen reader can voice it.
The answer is 194
